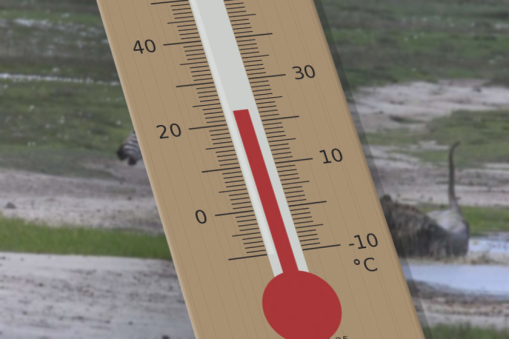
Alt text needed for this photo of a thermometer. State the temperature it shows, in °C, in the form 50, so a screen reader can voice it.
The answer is 23
